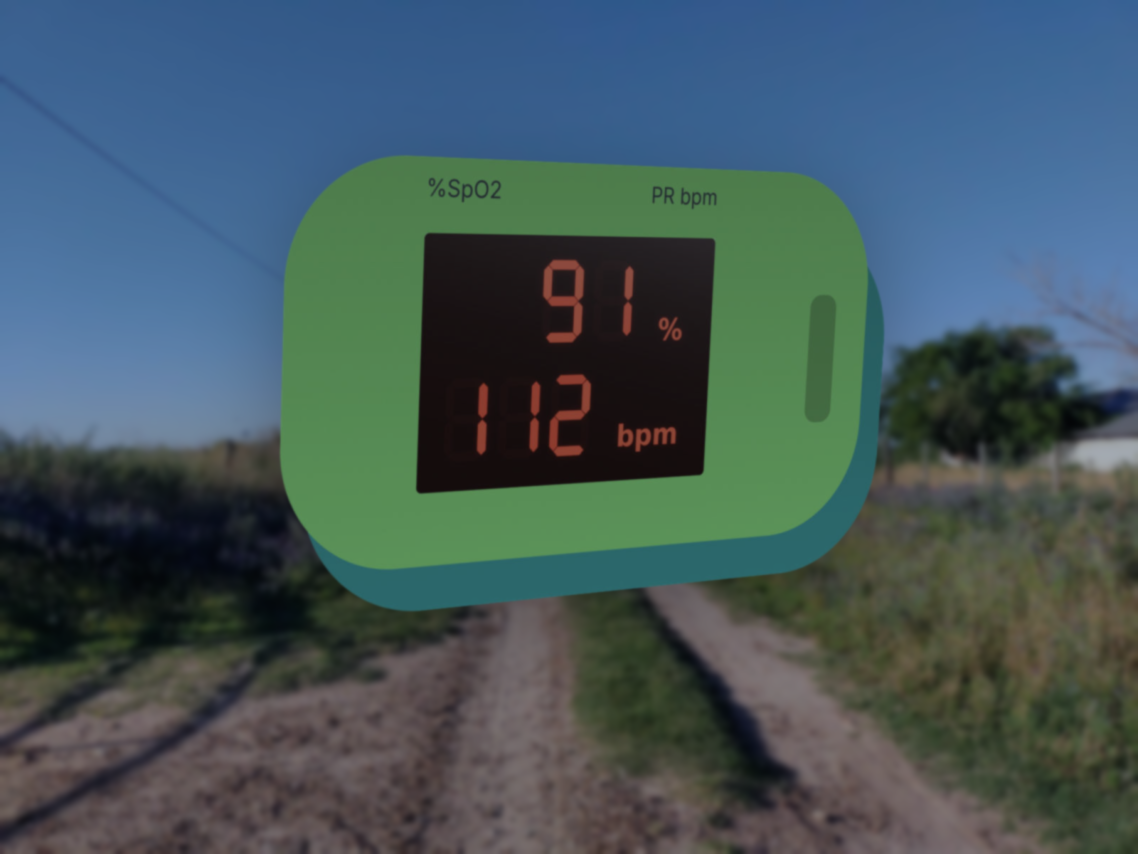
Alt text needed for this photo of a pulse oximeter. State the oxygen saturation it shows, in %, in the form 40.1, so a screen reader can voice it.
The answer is 91
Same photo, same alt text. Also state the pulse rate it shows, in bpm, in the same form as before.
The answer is 112
